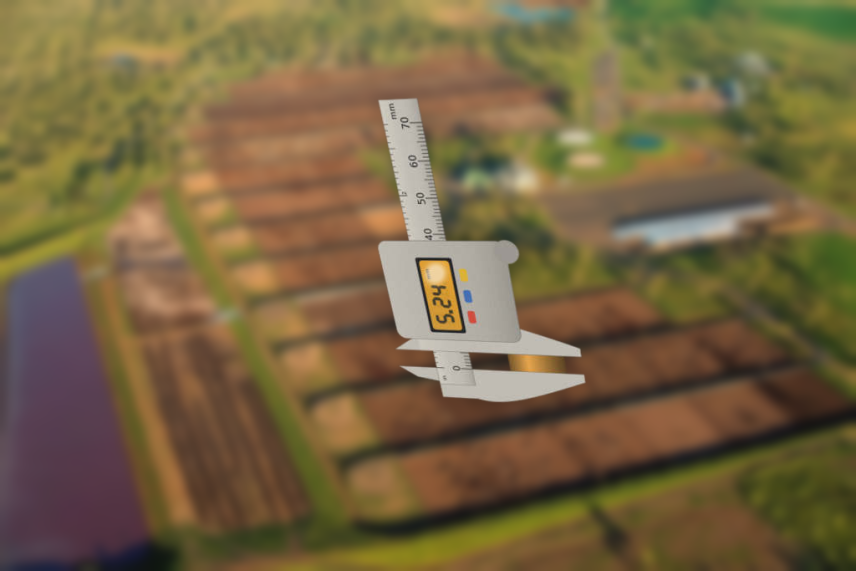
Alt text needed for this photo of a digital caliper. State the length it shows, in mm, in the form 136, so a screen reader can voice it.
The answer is 5.24
